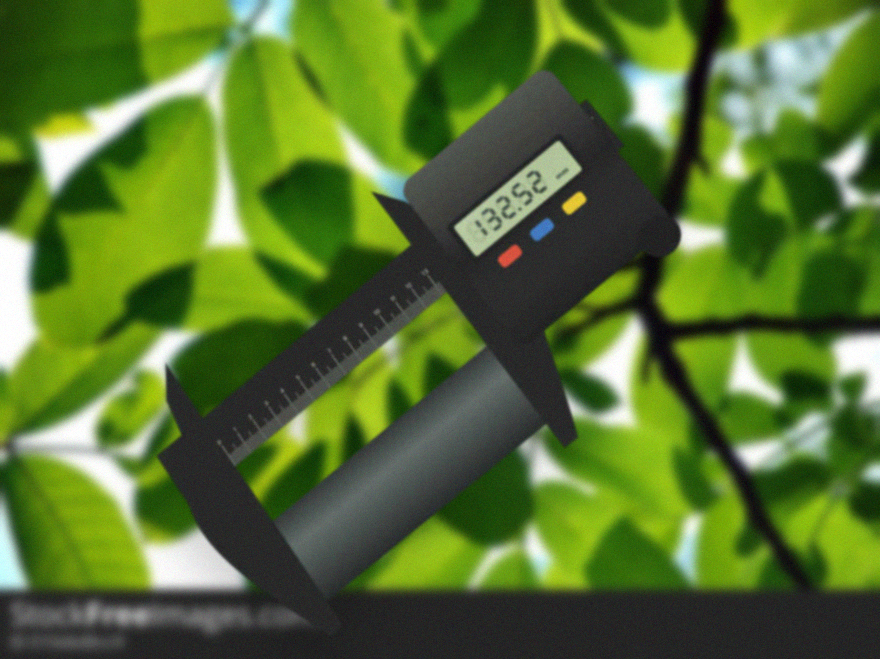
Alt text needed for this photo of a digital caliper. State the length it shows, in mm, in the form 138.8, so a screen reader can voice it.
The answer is 132.52
